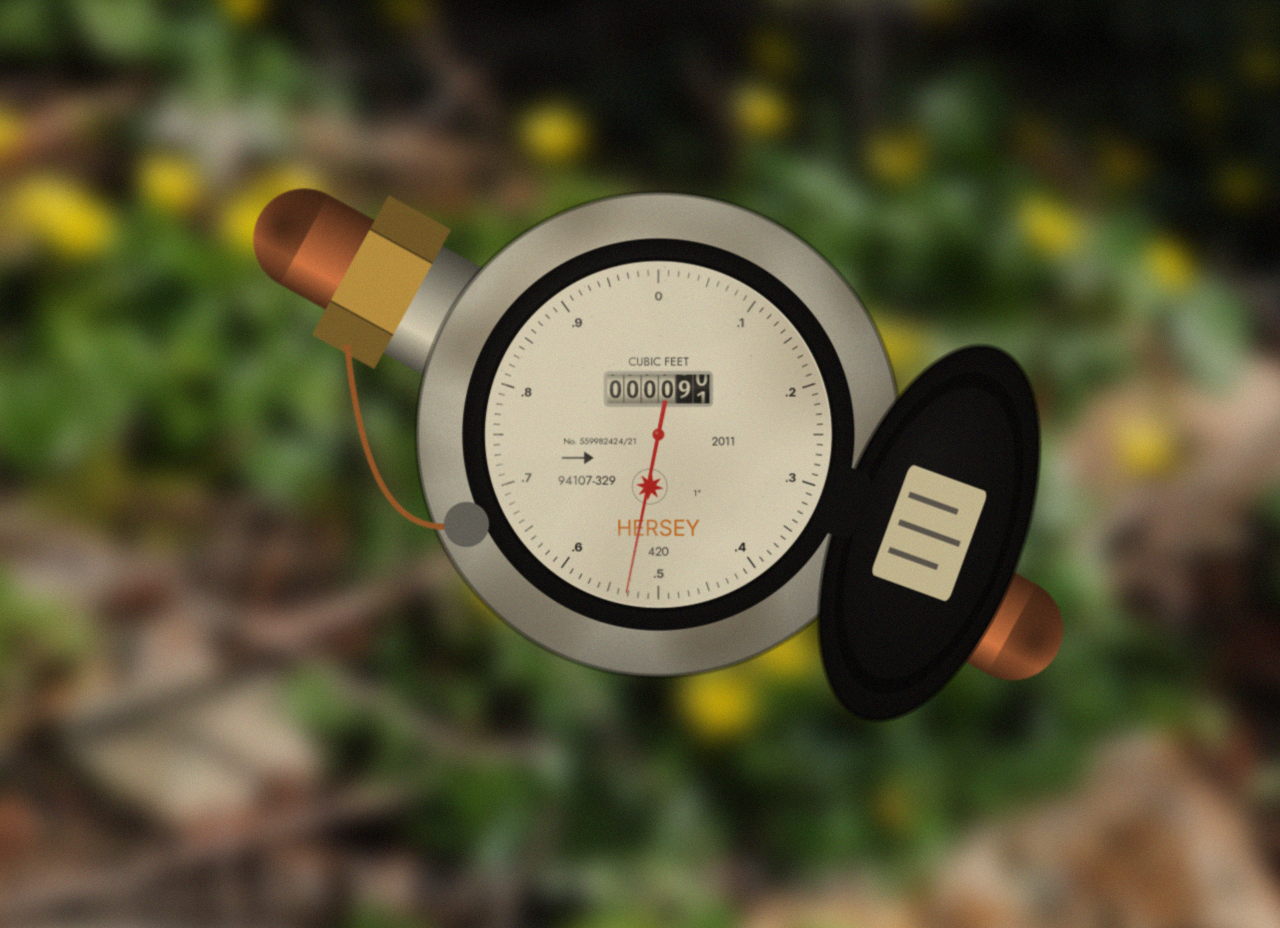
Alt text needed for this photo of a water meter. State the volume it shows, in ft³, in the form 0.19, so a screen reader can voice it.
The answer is 90.53
